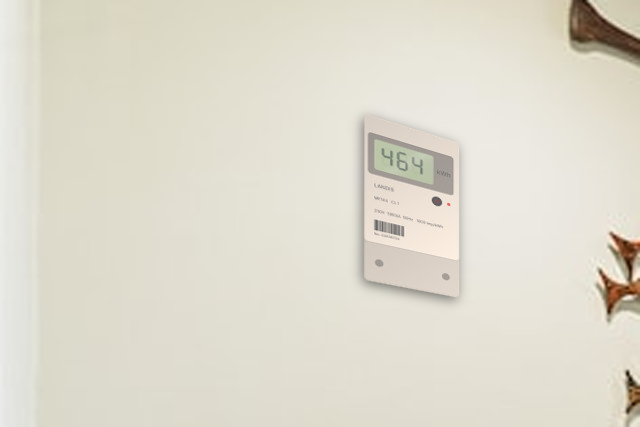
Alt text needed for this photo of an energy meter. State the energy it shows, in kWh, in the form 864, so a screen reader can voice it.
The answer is 464
